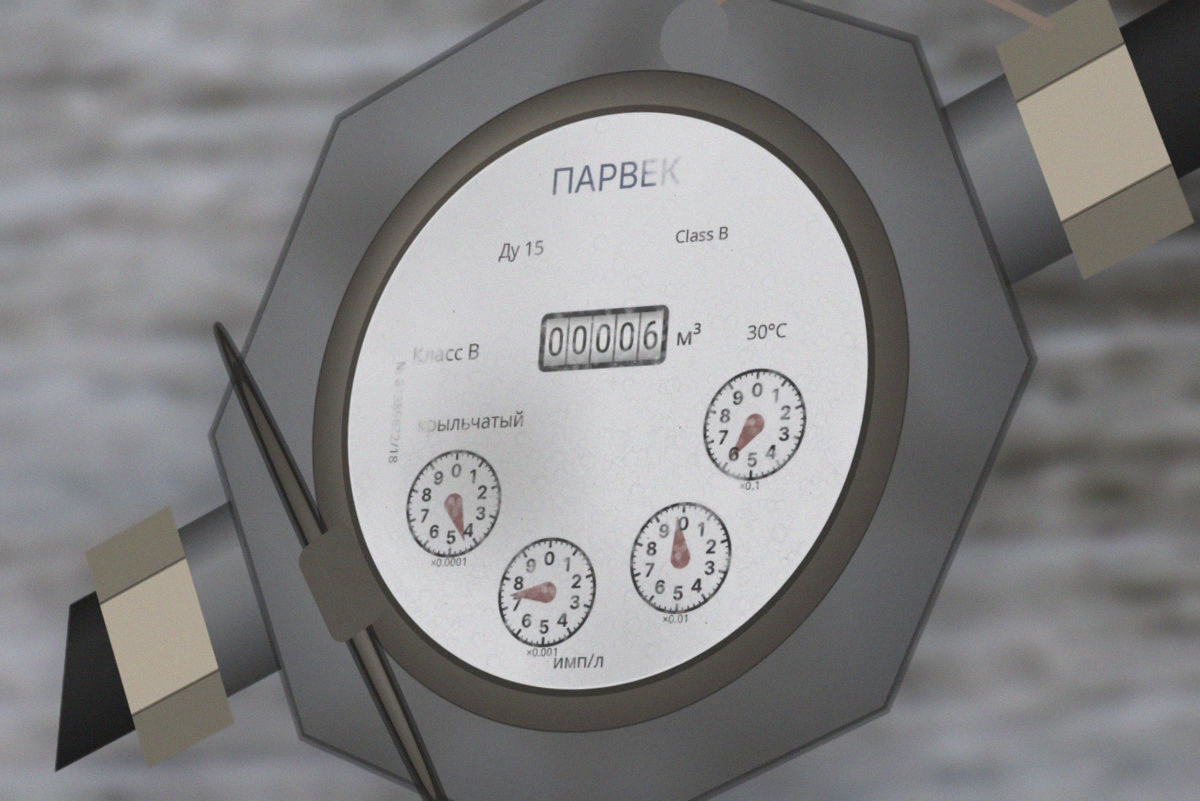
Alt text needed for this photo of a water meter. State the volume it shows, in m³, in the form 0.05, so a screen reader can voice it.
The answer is 6.5974
